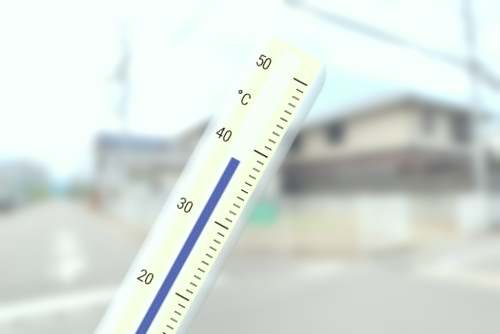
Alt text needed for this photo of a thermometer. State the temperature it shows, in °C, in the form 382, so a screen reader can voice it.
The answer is 38
